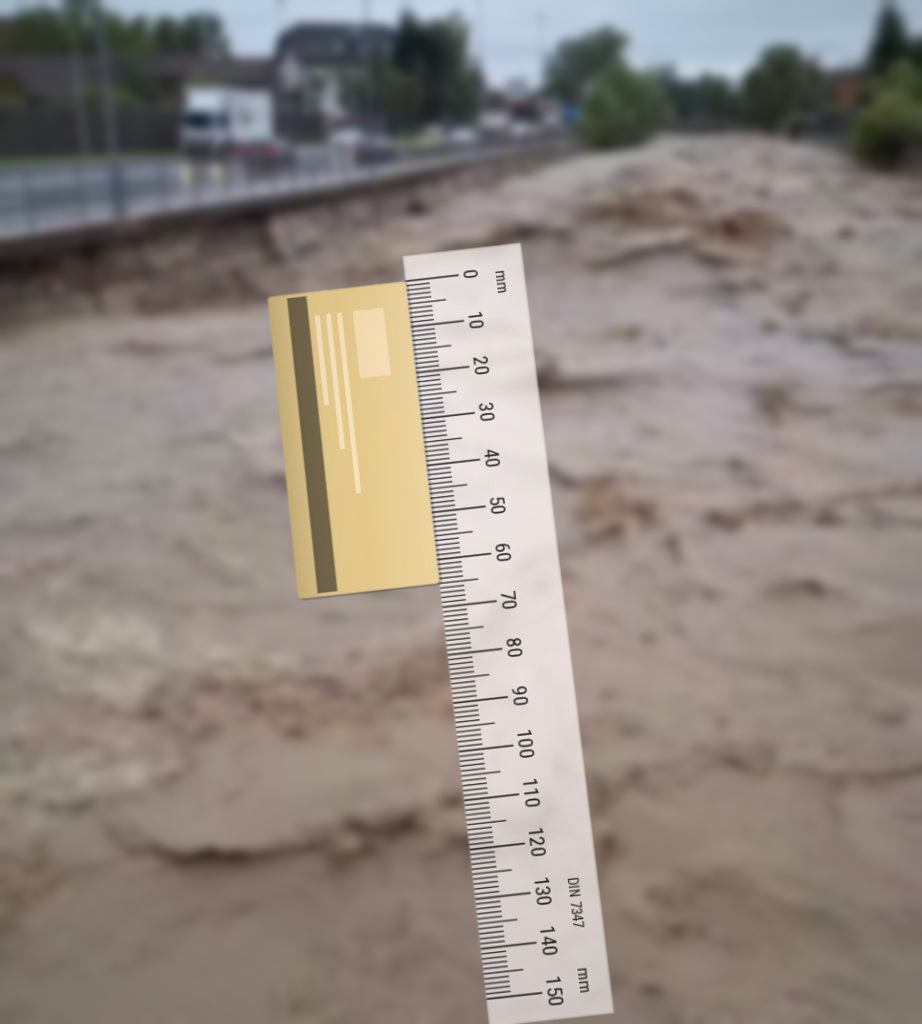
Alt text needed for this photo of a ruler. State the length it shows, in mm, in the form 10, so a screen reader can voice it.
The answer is 65
